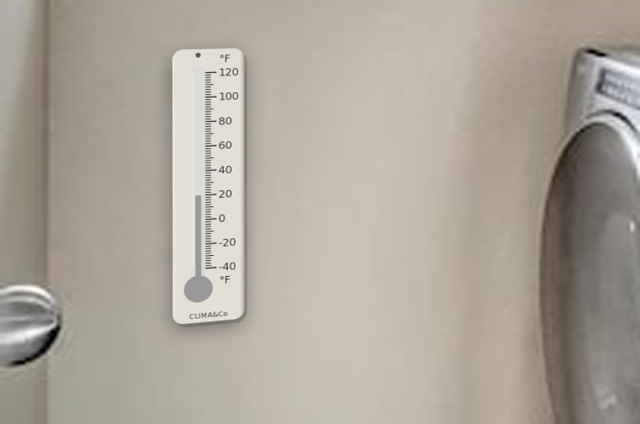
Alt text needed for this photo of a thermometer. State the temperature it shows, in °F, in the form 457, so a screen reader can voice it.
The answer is 20
